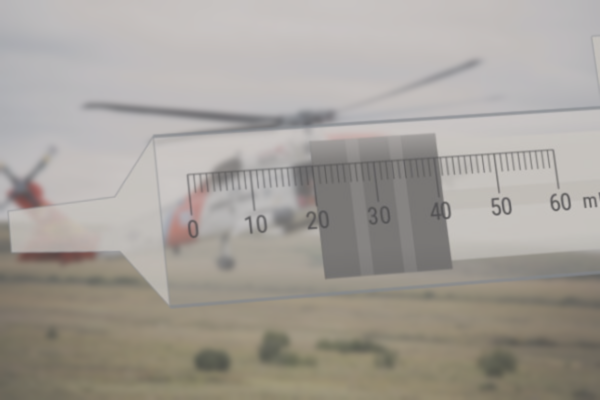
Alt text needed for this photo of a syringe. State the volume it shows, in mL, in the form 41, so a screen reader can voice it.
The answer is 20
